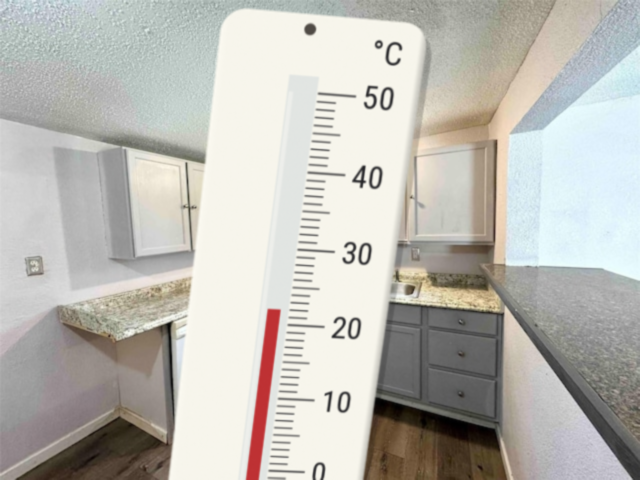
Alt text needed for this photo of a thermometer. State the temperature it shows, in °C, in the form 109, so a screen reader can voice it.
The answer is 22
